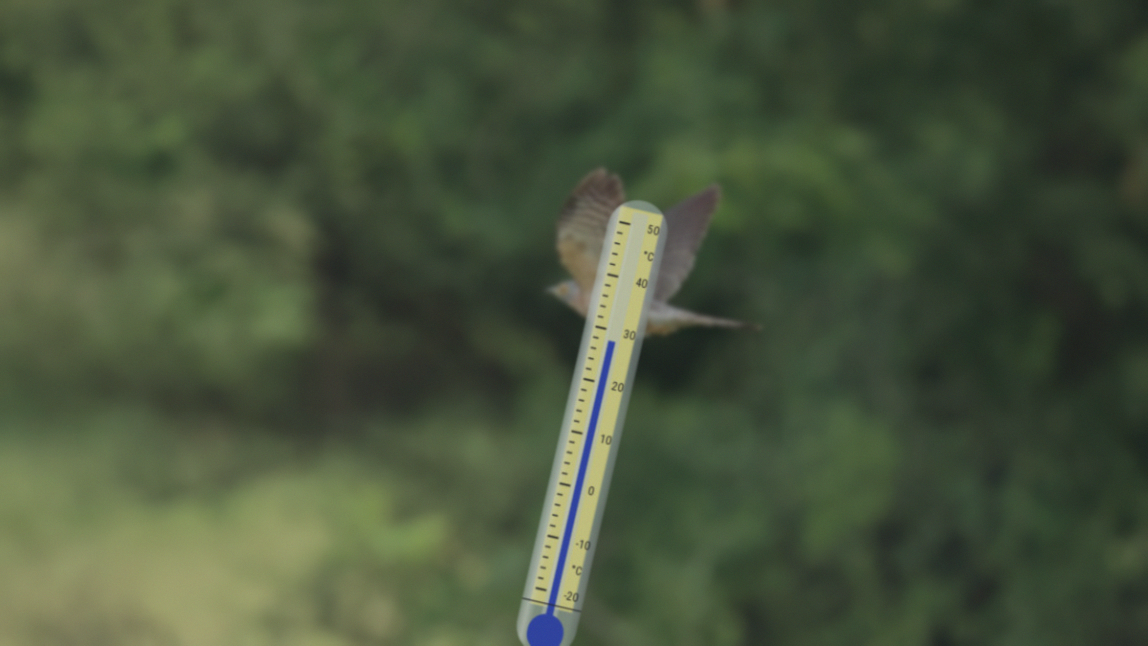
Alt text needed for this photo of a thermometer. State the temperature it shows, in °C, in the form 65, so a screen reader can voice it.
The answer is 28
